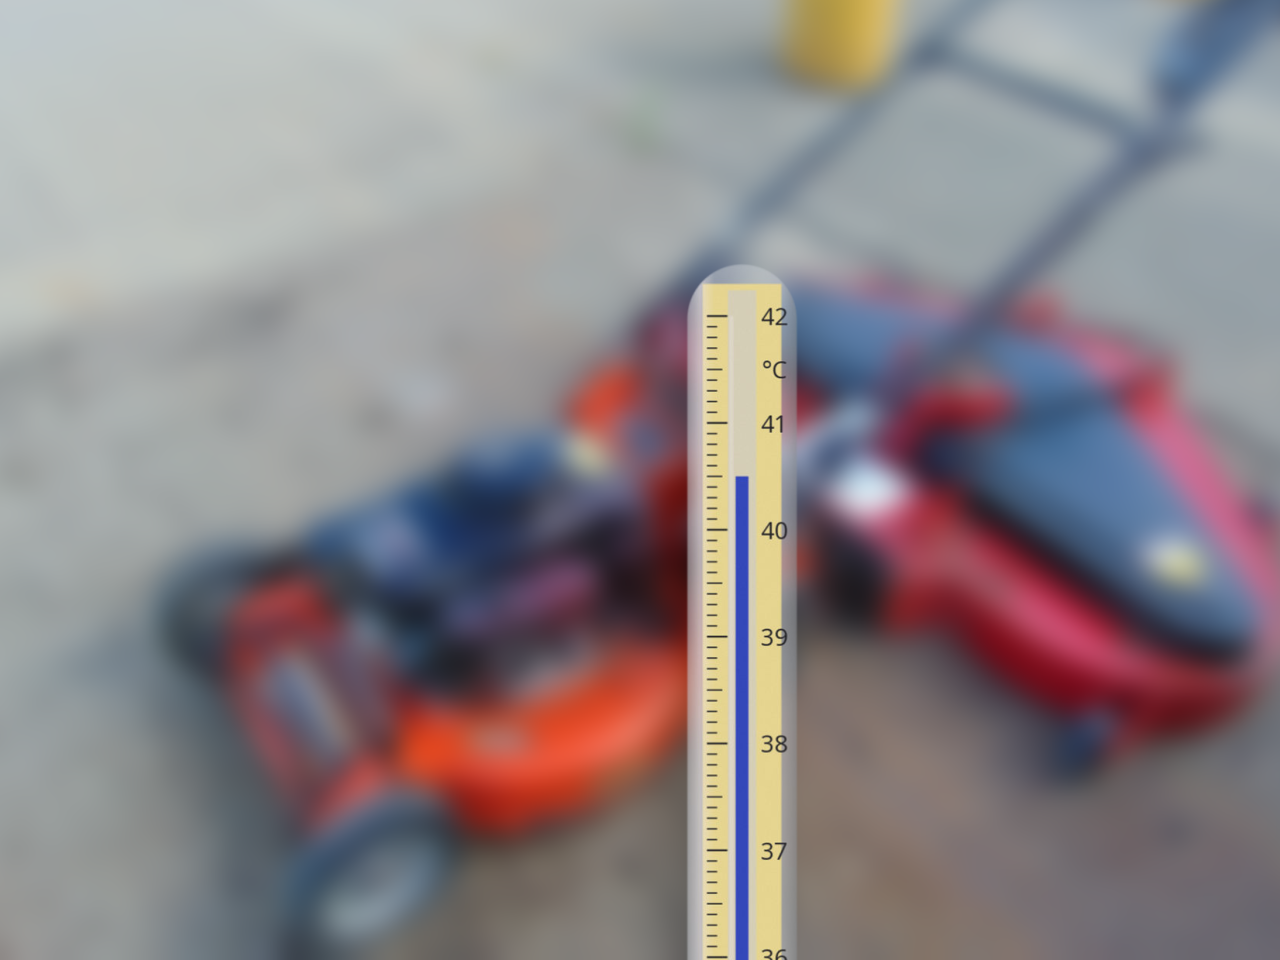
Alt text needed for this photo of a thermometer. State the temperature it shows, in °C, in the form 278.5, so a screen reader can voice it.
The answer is 40.5
